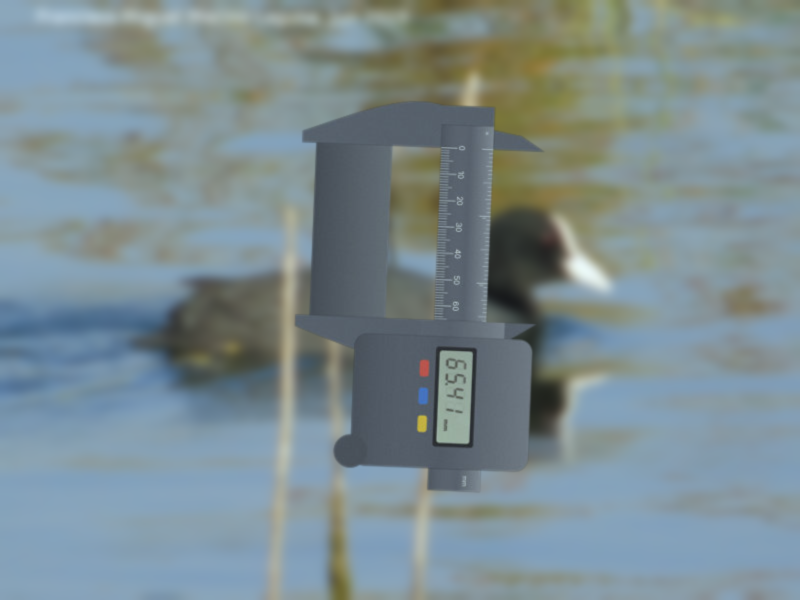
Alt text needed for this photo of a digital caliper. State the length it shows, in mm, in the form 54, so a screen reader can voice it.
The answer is 65.41
